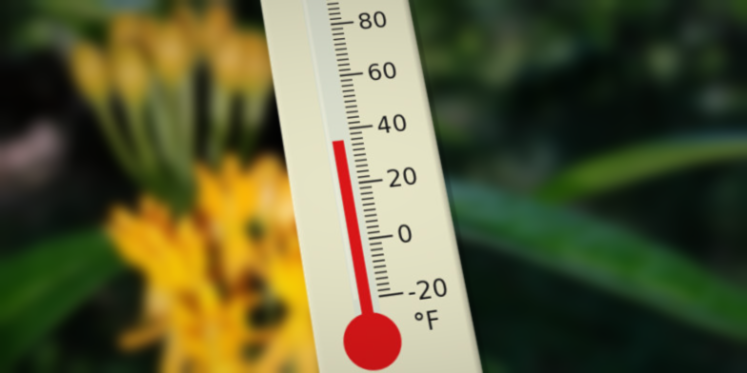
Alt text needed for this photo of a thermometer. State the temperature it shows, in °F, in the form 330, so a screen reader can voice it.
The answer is 36
